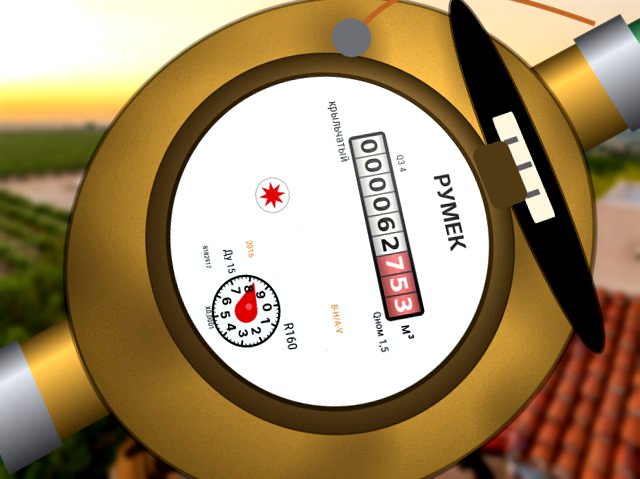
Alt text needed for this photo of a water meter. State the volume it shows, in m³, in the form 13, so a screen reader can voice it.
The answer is 62.7538
